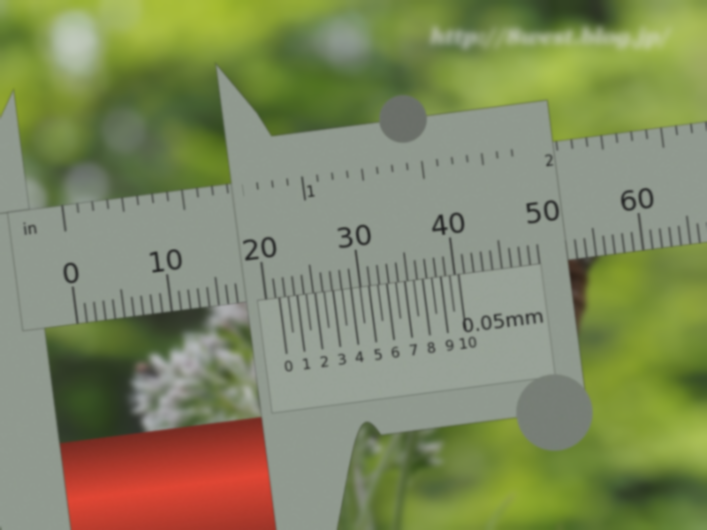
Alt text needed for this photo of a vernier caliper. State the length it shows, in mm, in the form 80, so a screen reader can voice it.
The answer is 21.4
